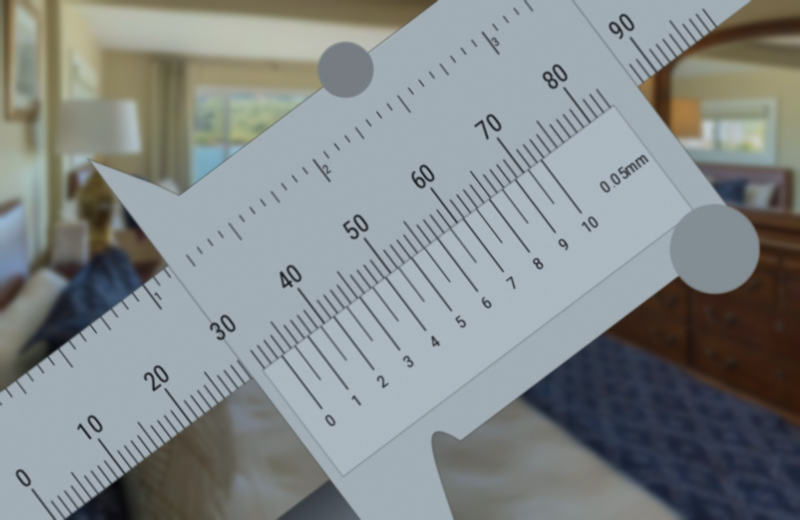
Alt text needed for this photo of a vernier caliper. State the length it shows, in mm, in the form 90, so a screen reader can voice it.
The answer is 33.6
